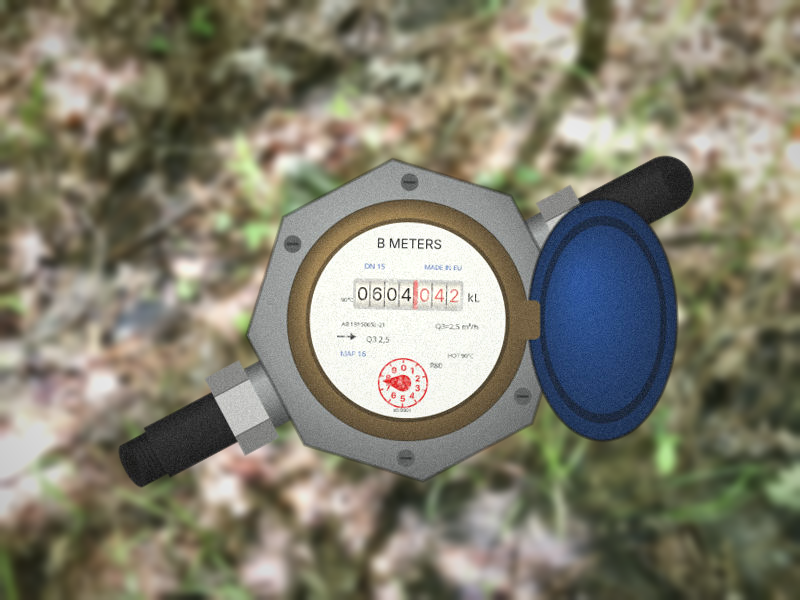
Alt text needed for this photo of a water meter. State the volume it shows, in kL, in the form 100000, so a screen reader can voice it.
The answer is 604.0427
